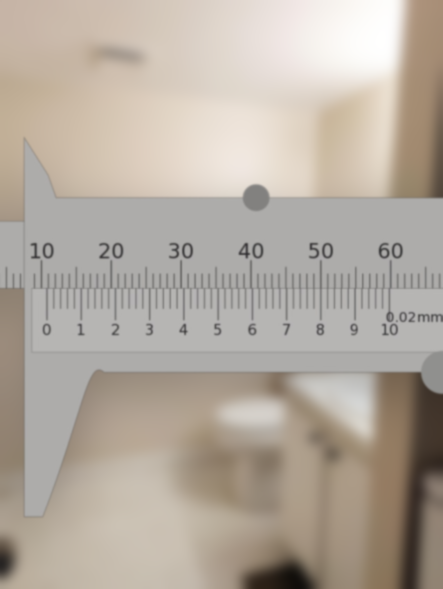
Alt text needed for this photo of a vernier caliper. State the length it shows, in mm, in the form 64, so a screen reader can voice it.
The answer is 10.8
